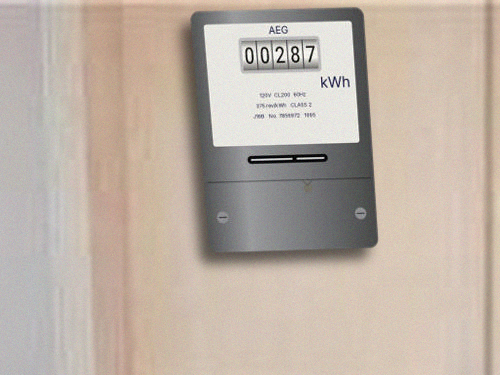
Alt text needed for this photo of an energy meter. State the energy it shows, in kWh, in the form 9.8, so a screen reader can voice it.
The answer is 287
